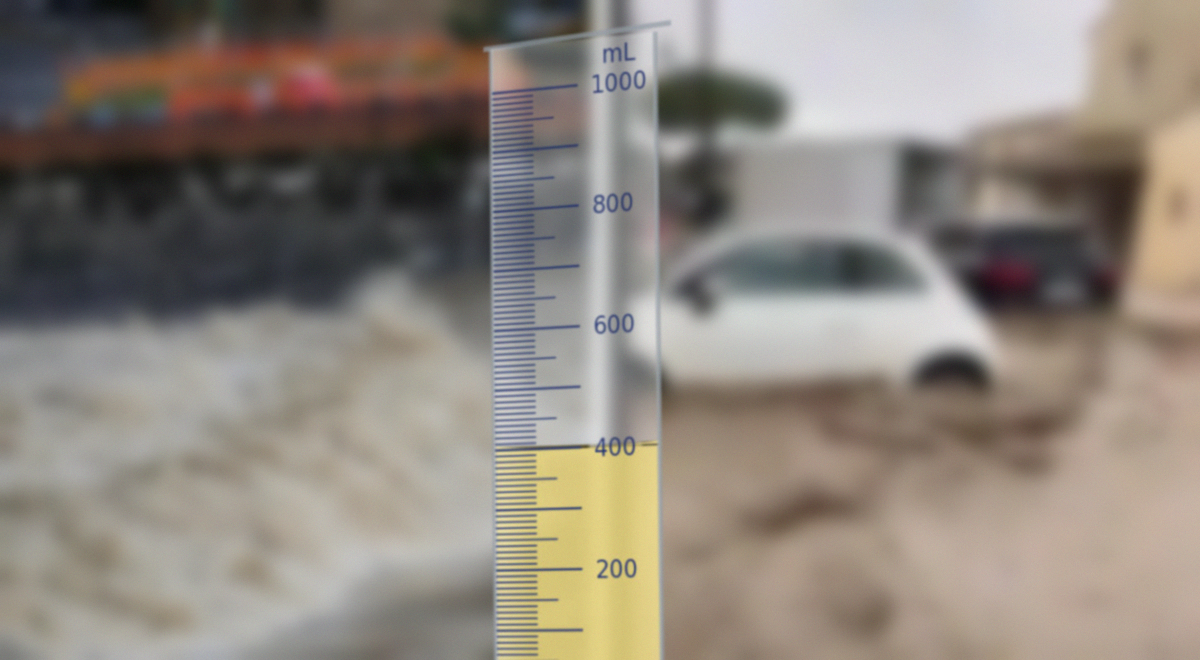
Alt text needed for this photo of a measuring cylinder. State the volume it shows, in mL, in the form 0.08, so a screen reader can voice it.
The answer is 400
